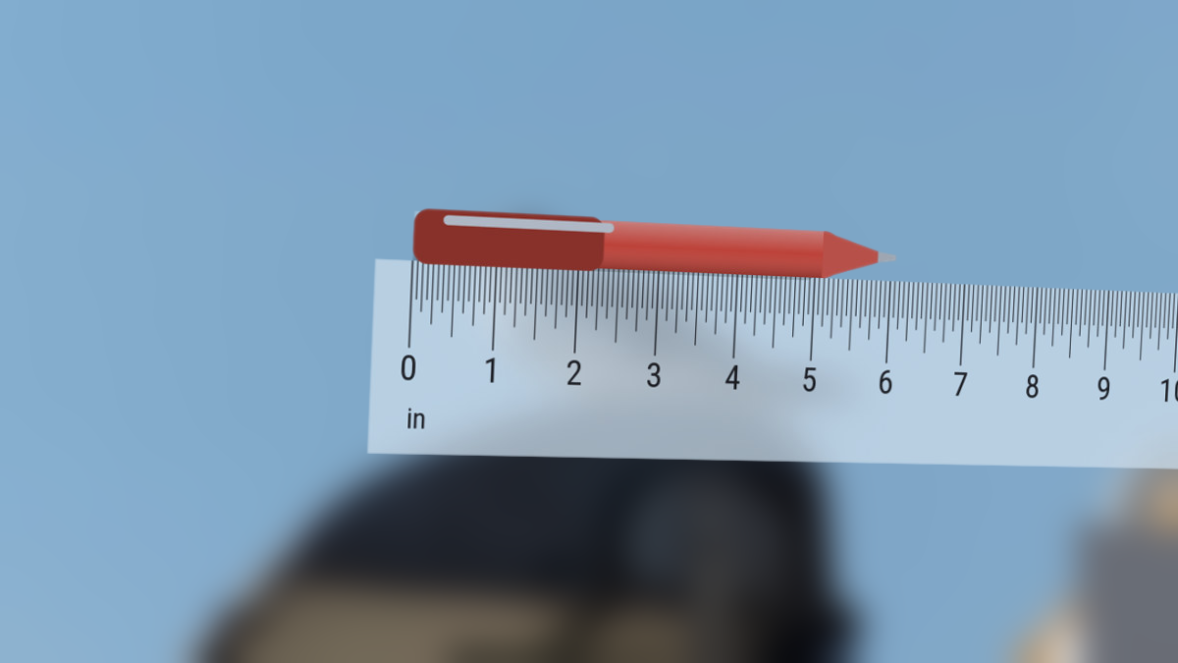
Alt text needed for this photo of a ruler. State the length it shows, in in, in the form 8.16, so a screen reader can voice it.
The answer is 6.0625
